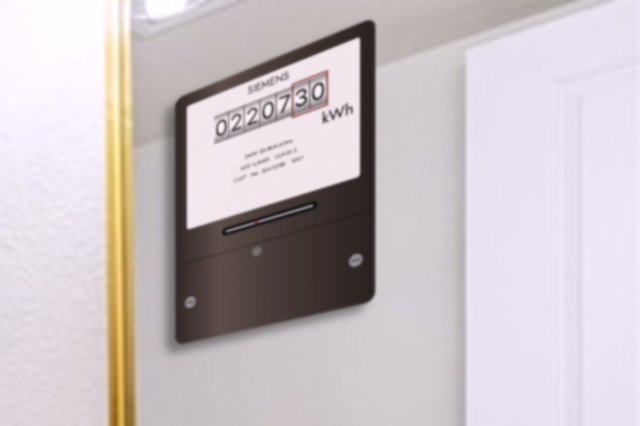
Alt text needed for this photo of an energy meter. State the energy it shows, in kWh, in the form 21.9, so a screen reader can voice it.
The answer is 2207.30
